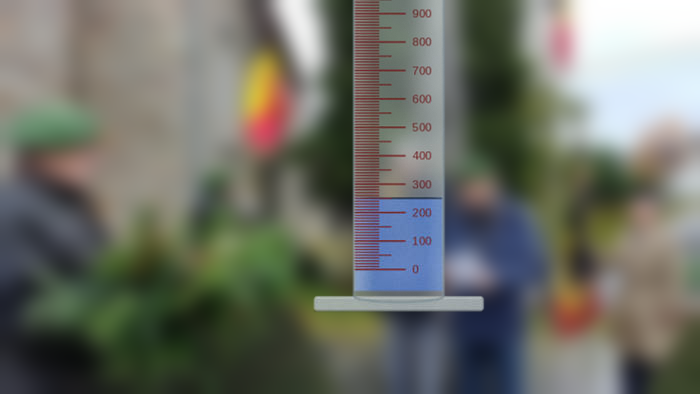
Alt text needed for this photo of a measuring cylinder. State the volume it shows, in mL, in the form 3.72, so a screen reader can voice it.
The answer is 250
